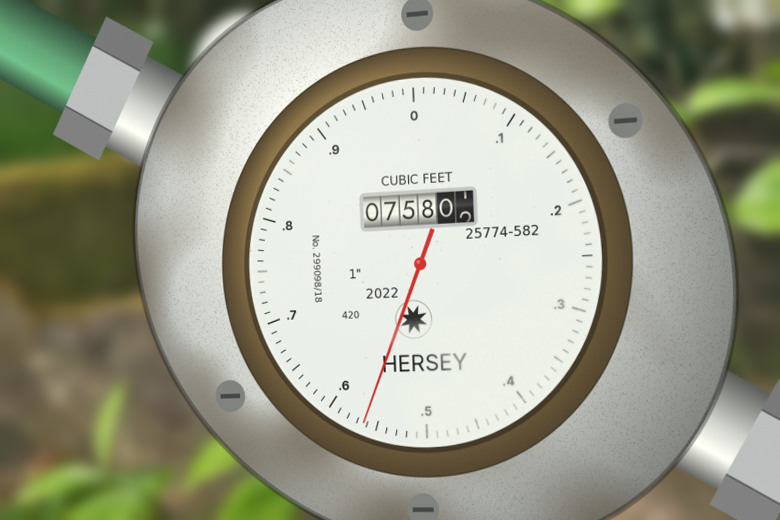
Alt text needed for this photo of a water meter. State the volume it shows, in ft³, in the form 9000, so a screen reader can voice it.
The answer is 75801.56
